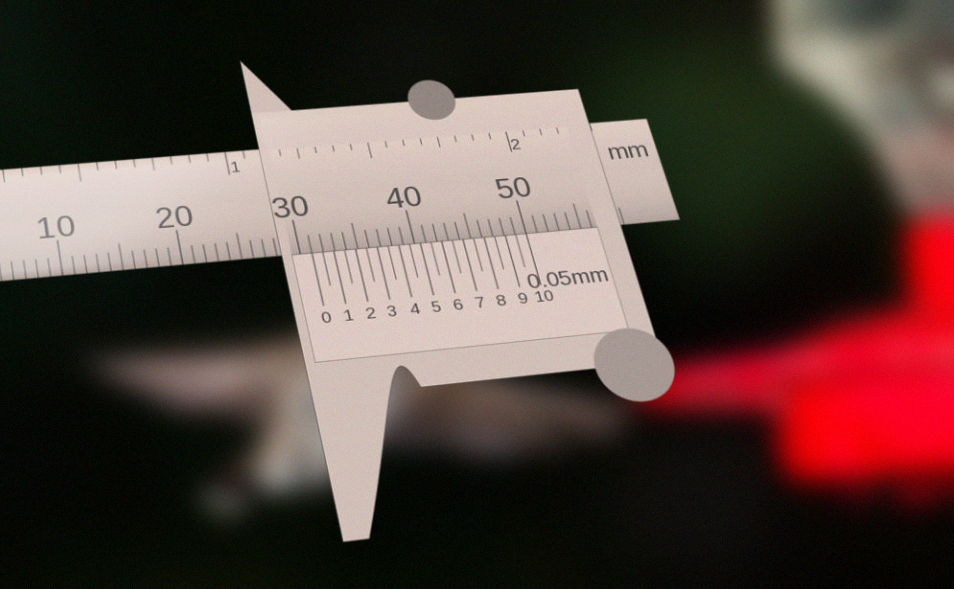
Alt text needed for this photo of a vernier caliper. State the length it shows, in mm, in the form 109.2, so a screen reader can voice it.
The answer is 31.0
